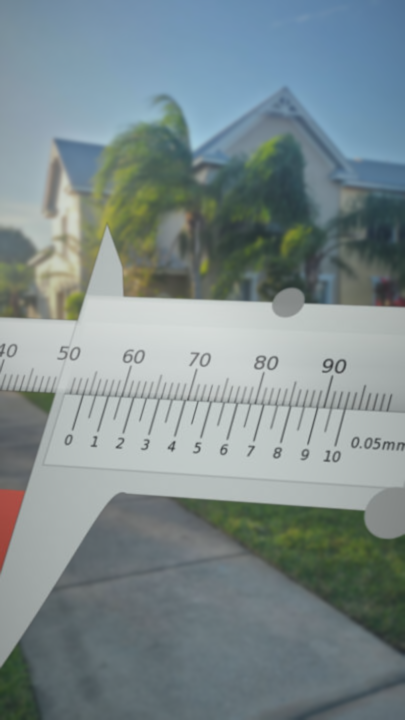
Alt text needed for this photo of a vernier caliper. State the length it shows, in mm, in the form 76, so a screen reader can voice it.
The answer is 54.0
